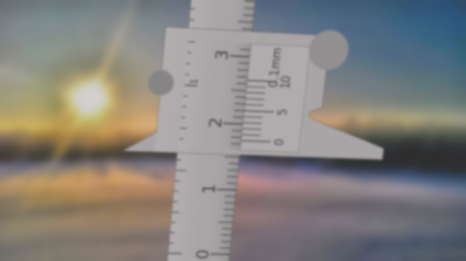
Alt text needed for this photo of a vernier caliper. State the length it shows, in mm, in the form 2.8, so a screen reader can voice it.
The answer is 17.5
